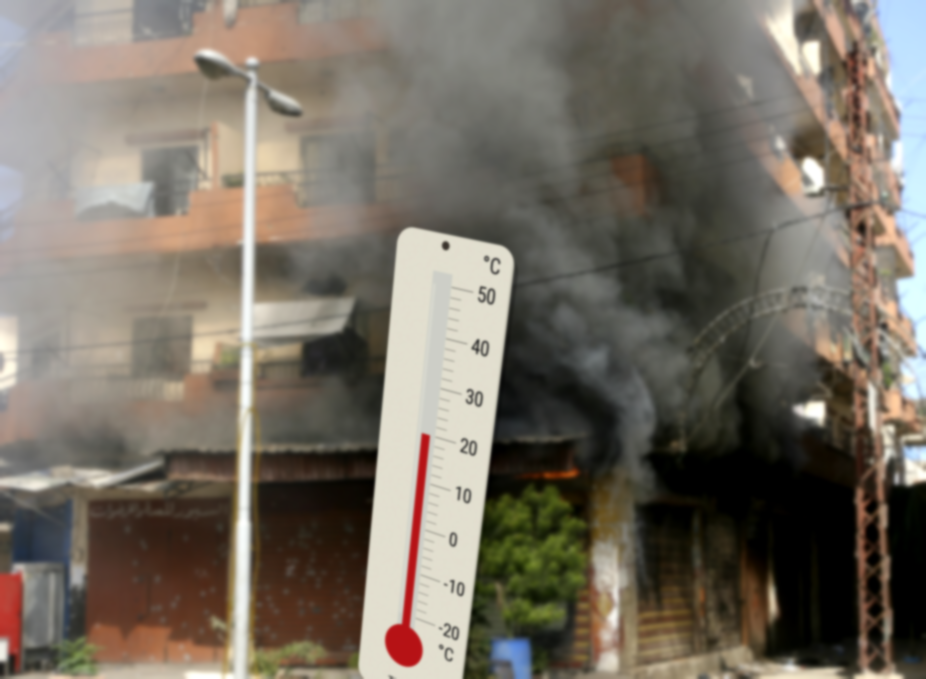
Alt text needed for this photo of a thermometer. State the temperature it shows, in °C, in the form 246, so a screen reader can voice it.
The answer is 20
